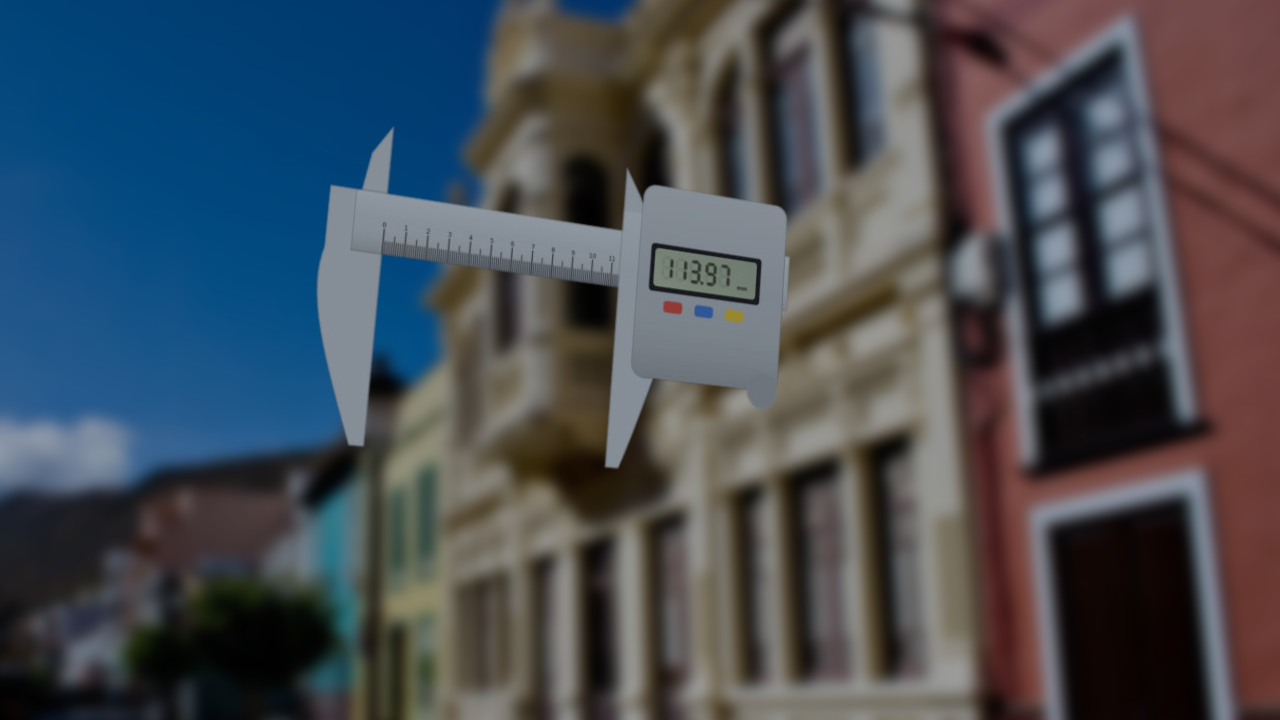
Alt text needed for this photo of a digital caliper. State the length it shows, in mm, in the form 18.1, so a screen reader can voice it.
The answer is 113.97
